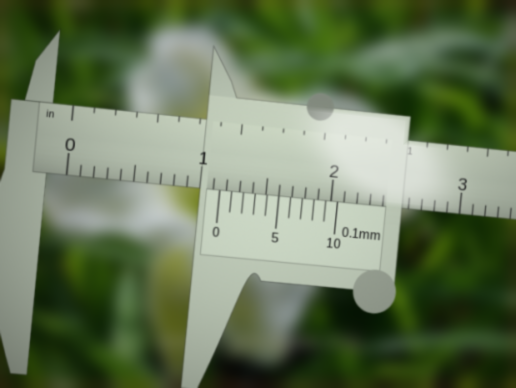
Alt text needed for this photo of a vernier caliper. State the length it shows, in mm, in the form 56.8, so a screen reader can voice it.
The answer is 11.5
